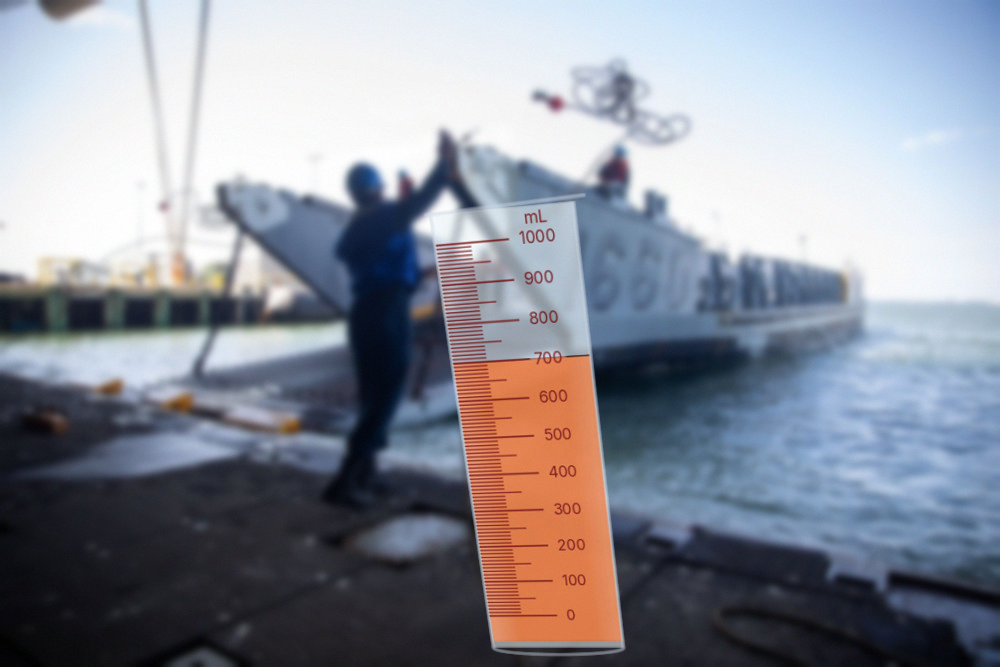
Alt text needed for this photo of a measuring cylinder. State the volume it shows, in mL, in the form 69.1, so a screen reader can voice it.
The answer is 700
